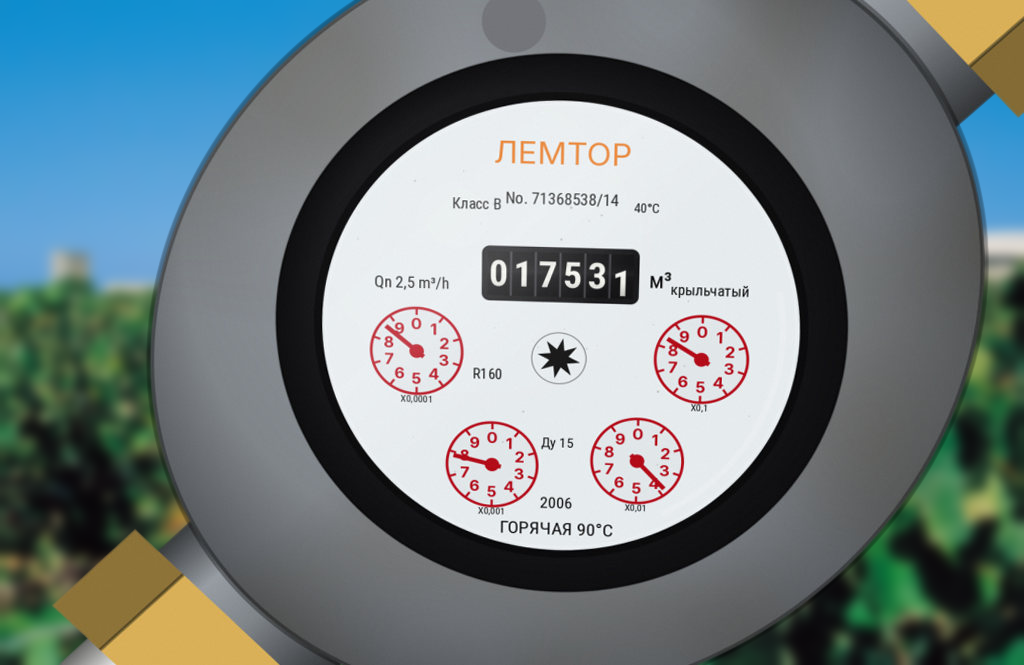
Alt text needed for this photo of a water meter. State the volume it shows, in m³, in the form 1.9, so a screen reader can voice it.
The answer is 17530.8378
